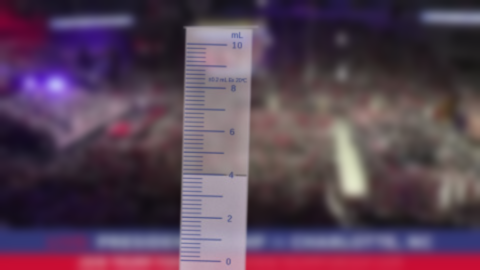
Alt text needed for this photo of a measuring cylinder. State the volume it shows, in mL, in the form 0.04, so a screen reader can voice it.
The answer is 4
